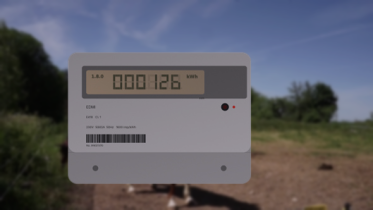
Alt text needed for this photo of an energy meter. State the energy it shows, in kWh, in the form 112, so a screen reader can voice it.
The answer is 126
